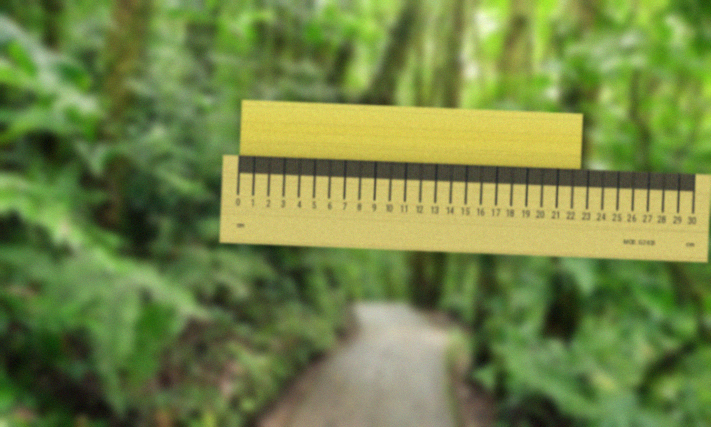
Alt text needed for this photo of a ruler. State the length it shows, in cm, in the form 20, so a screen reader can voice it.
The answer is 22.5
